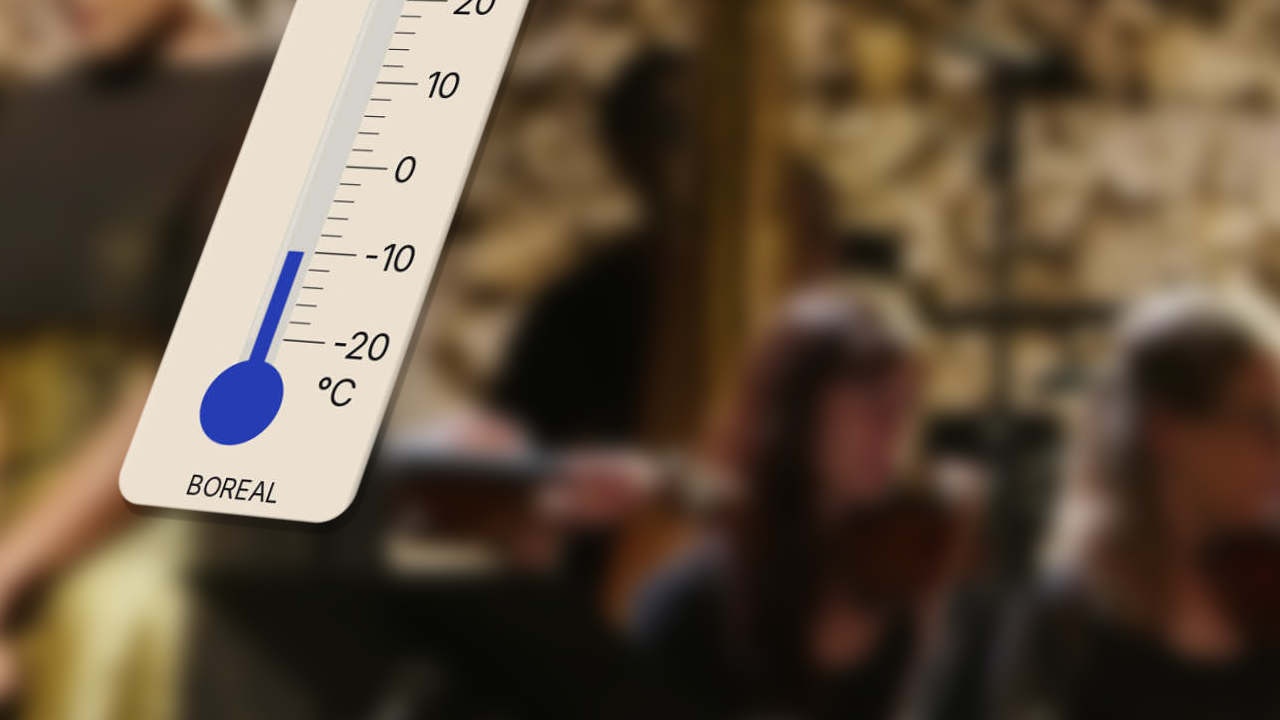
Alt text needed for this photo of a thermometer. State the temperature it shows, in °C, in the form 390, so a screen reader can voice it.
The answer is -10
